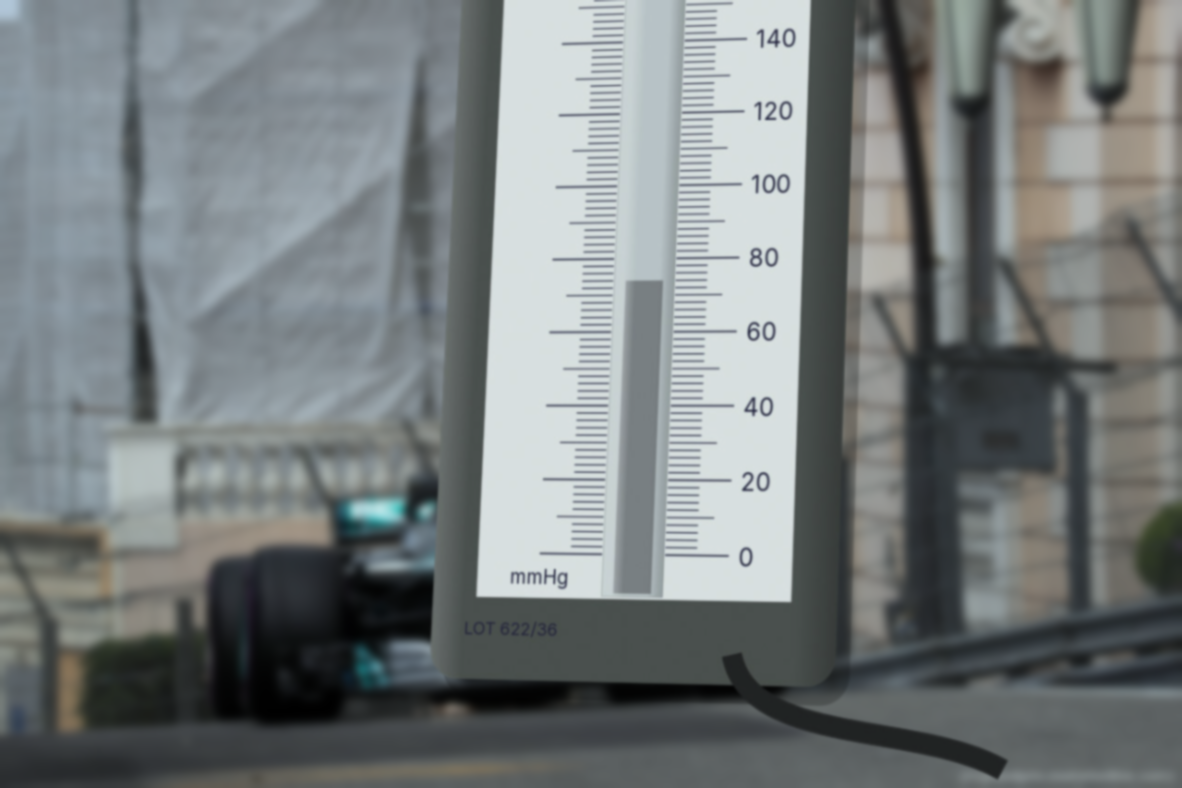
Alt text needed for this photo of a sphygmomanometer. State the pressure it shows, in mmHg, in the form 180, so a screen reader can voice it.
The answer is 74
